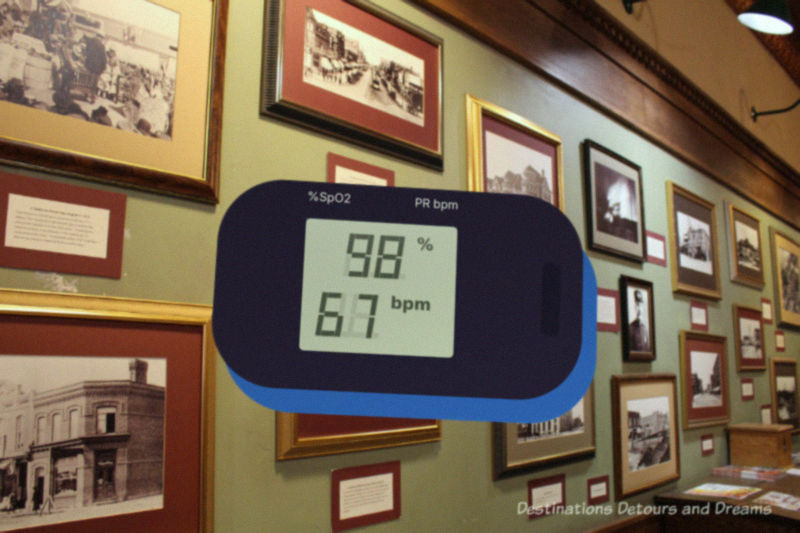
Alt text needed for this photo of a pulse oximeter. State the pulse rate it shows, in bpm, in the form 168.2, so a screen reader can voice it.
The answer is 67
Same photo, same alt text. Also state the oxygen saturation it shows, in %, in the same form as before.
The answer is 98
